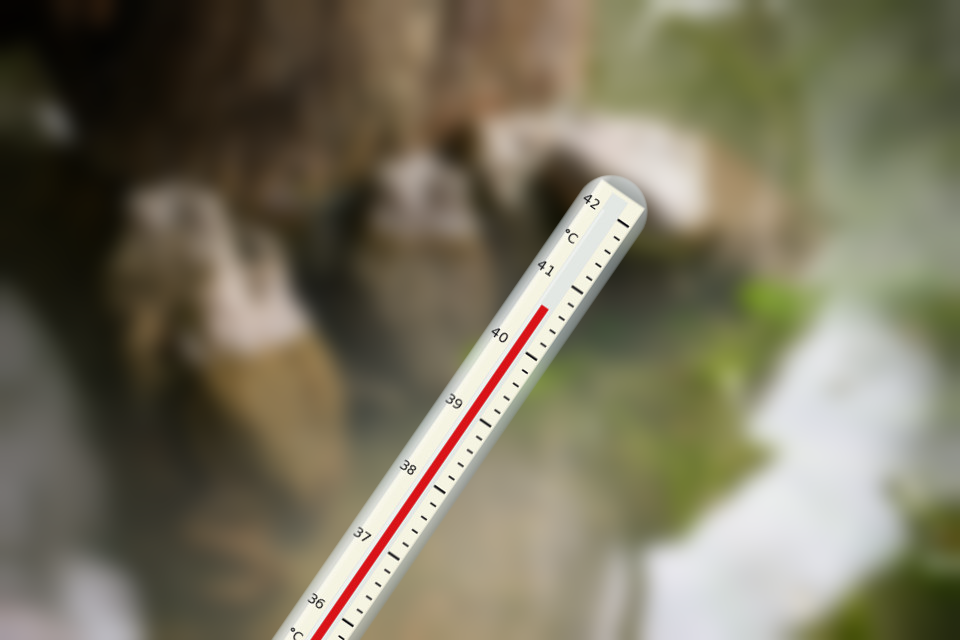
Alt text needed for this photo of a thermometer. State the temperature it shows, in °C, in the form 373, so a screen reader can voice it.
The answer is 40.6
